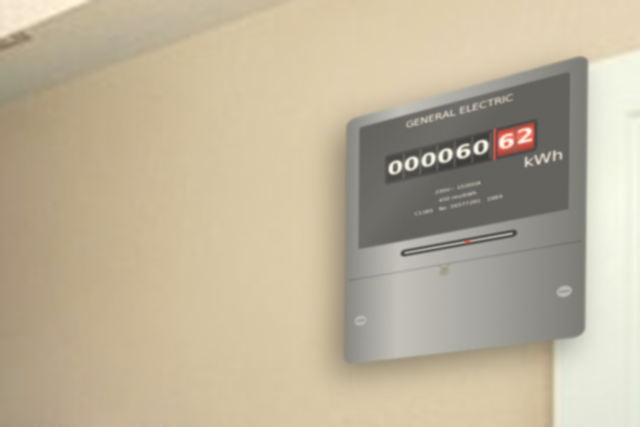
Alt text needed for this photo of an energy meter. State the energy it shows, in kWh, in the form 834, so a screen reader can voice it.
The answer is 60.62
